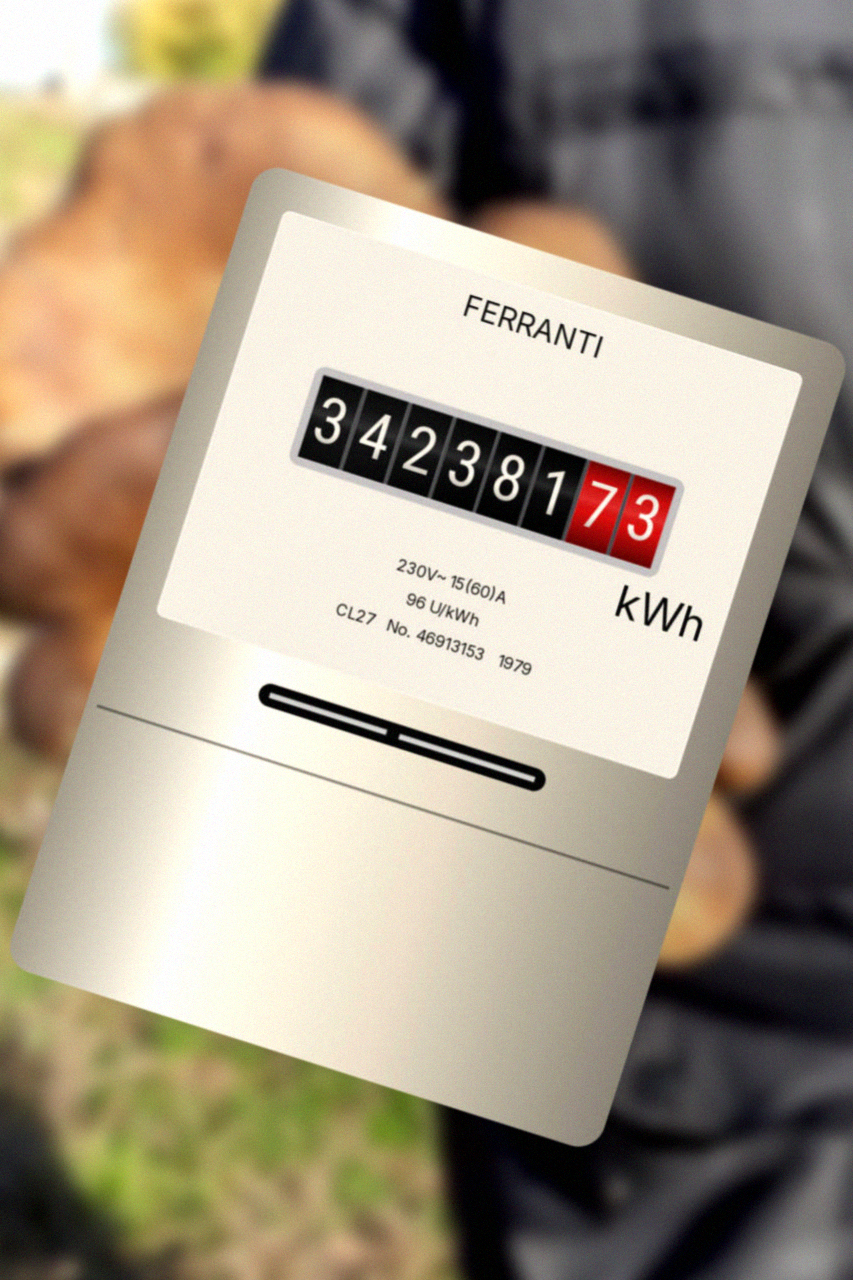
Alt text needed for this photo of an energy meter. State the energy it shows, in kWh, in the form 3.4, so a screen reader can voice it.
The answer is 342381.73
